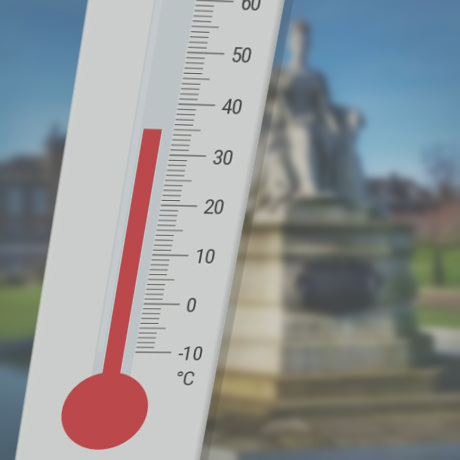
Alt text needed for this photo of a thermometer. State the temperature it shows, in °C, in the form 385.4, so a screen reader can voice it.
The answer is 35
